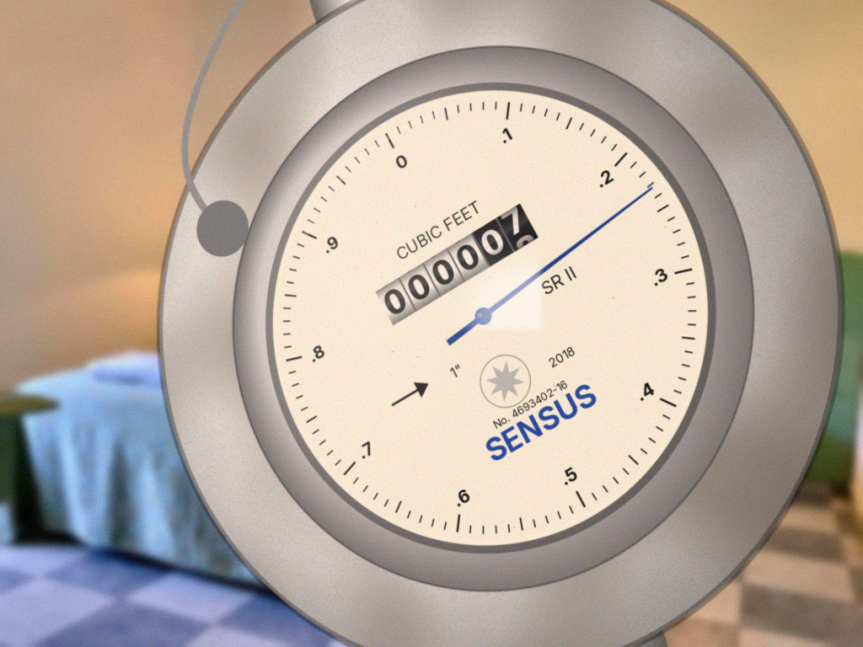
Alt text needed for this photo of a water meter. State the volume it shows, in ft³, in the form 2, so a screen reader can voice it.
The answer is 7.23
